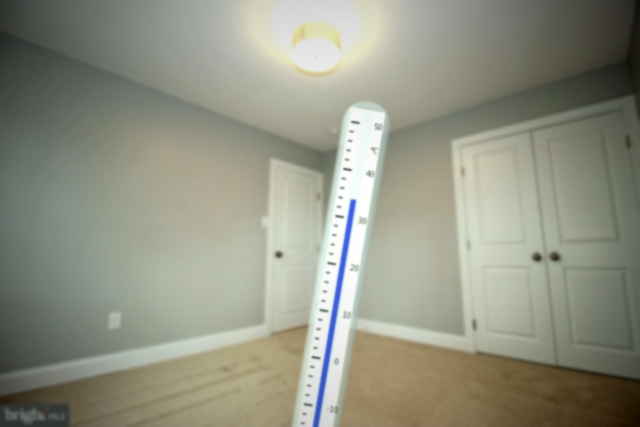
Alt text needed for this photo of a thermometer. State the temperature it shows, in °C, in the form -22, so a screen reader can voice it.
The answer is 34
